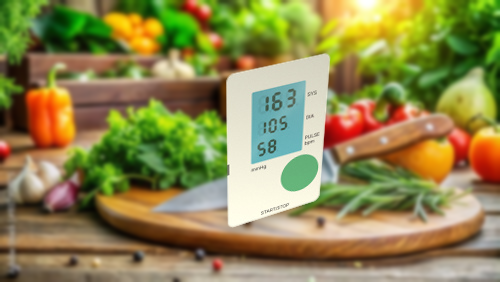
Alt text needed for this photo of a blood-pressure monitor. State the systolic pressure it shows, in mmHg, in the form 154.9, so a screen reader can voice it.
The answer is 163
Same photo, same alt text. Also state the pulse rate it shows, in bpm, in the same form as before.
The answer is 58
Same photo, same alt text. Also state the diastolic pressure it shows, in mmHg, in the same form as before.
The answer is 105
